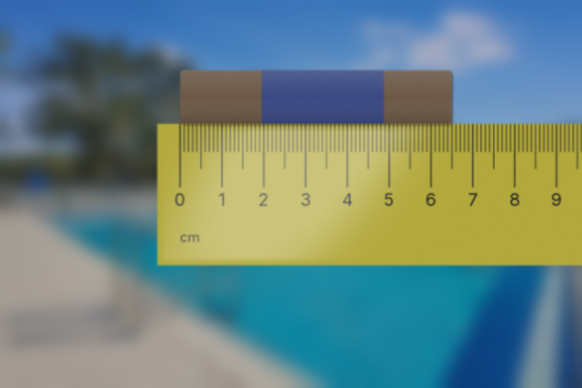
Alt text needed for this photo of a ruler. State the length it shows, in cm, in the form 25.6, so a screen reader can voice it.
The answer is 6.5
